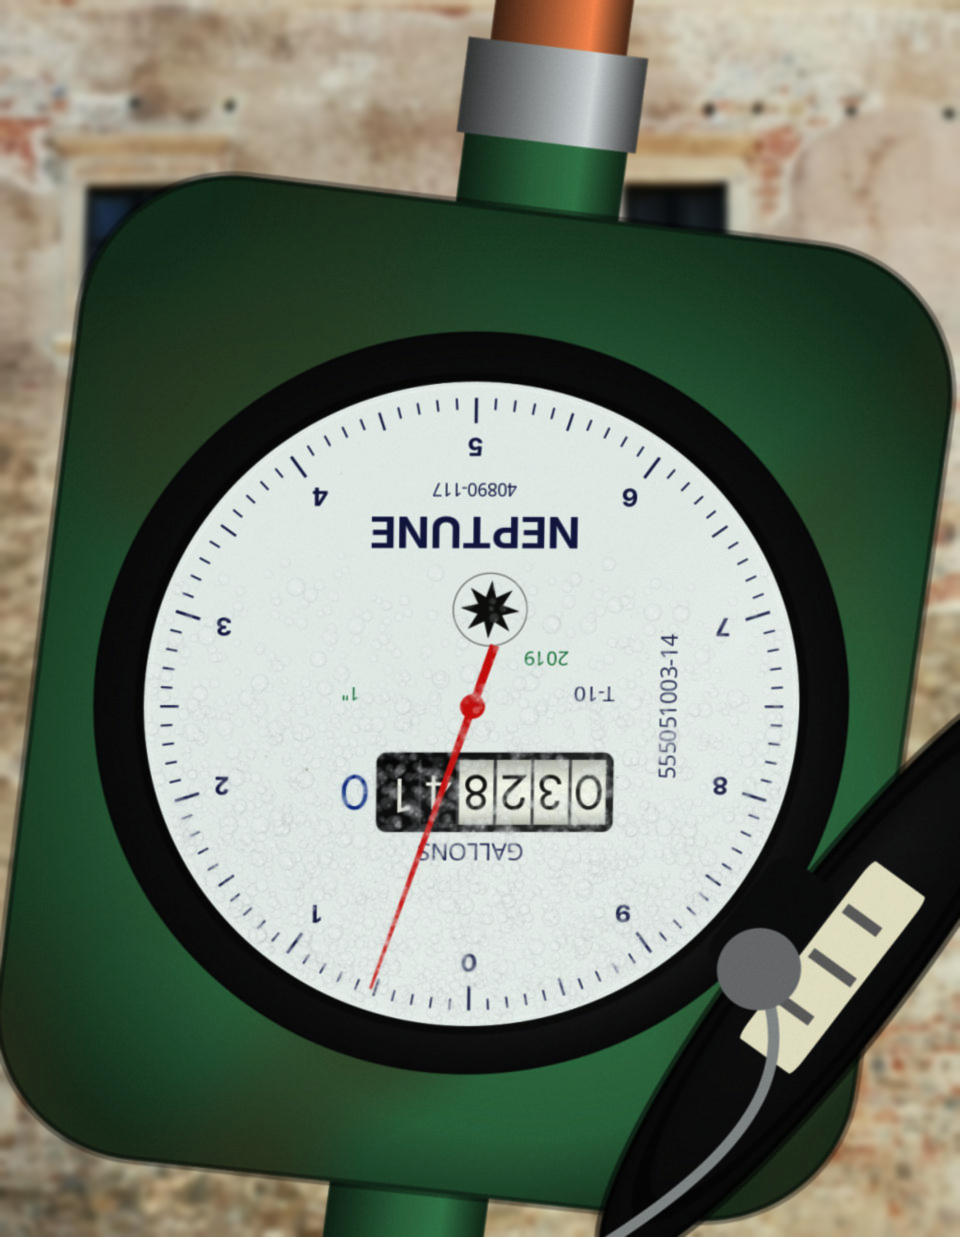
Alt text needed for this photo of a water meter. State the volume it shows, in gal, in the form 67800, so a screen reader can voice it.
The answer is 328410.5
